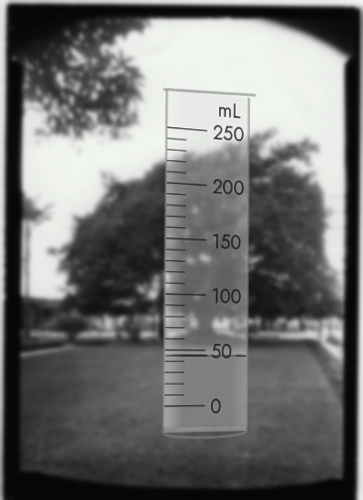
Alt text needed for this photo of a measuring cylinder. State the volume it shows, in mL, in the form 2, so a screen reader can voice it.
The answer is 45
